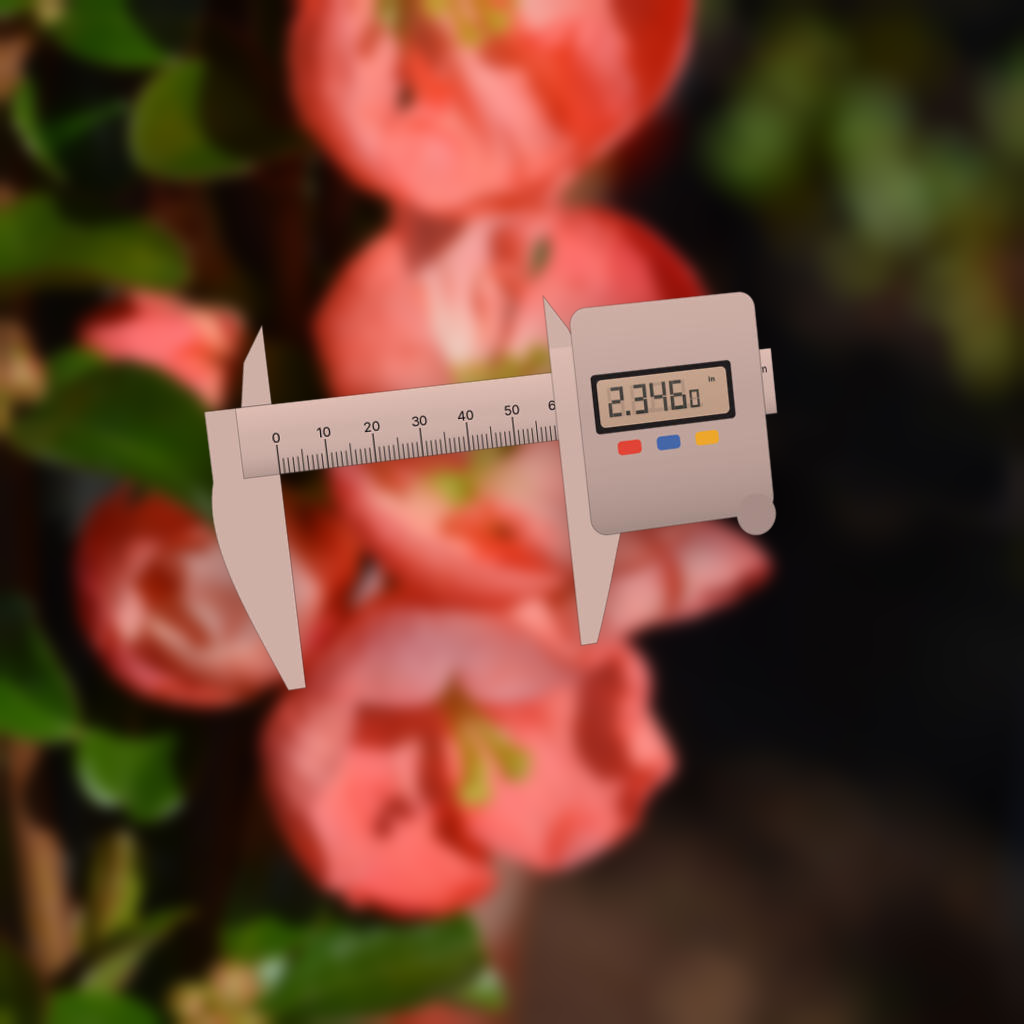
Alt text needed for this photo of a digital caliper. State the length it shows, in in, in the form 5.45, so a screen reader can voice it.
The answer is 2.3460
